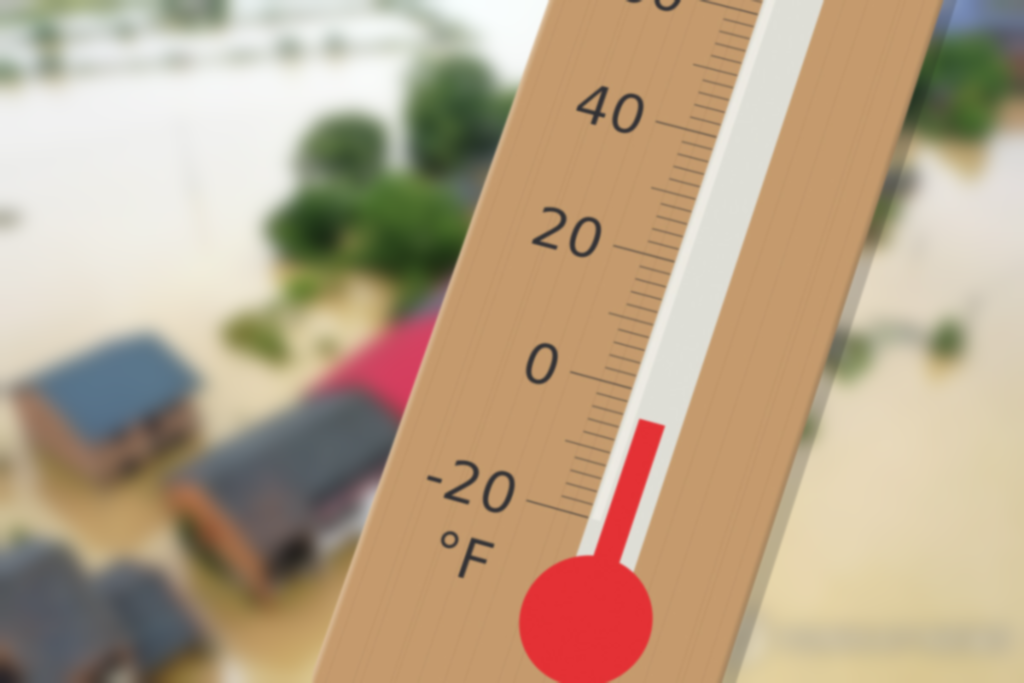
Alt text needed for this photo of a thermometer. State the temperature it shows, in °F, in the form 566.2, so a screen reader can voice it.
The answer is -4
